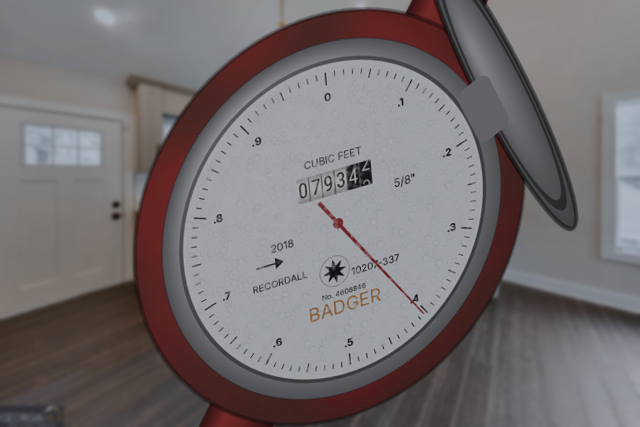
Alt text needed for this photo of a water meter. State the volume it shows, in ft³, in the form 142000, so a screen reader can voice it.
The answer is 79342.40
